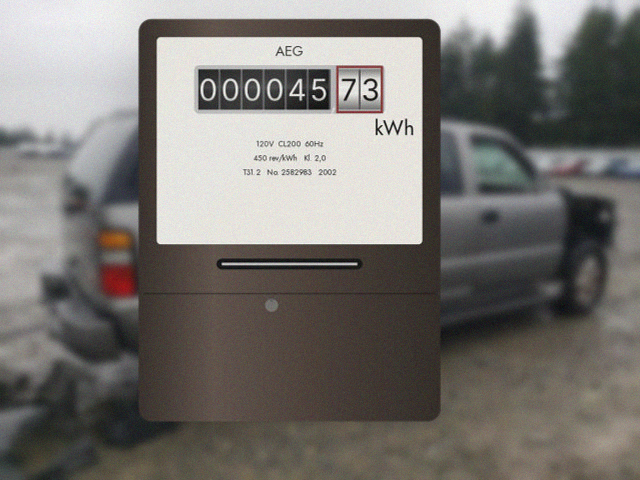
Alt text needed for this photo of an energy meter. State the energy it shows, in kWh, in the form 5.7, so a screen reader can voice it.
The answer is 45.73
